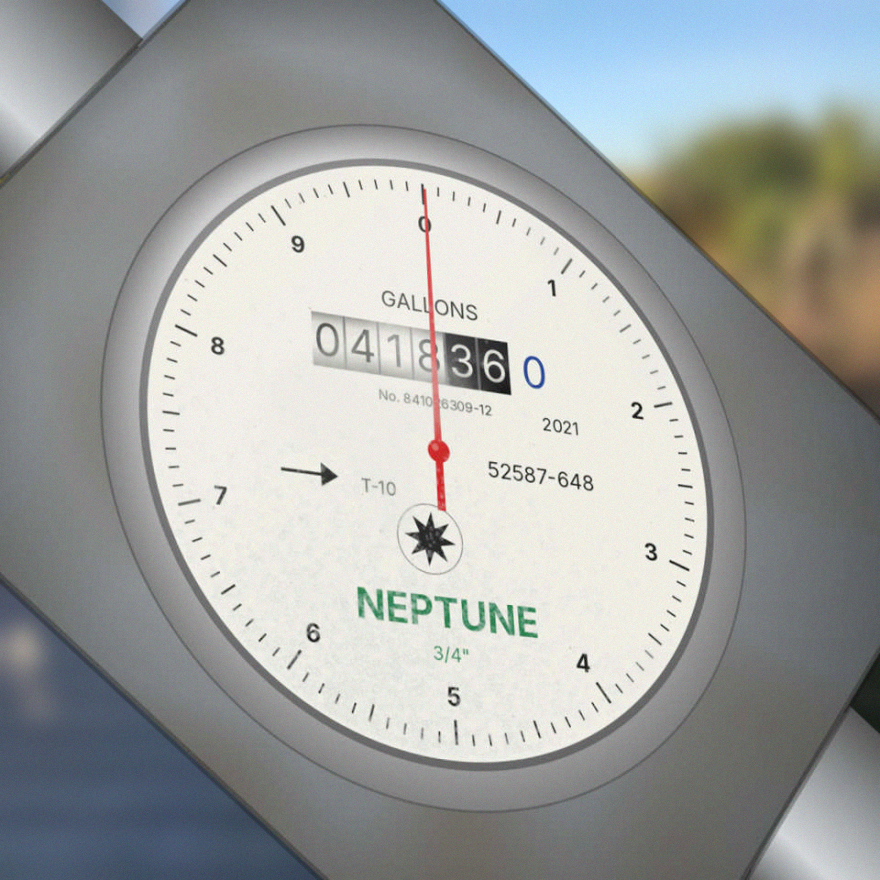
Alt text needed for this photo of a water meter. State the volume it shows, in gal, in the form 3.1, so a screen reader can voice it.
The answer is 418360.0
